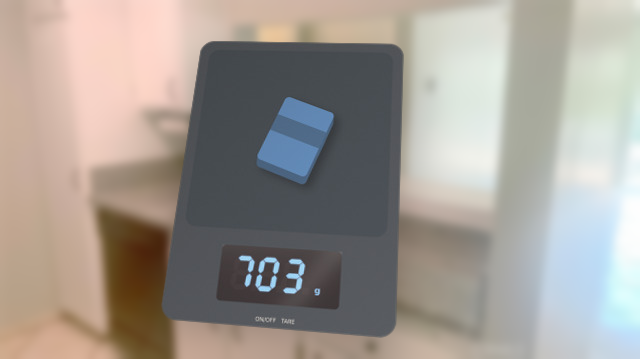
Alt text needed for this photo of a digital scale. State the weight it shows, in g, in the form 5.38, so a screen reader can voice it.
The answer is 703
